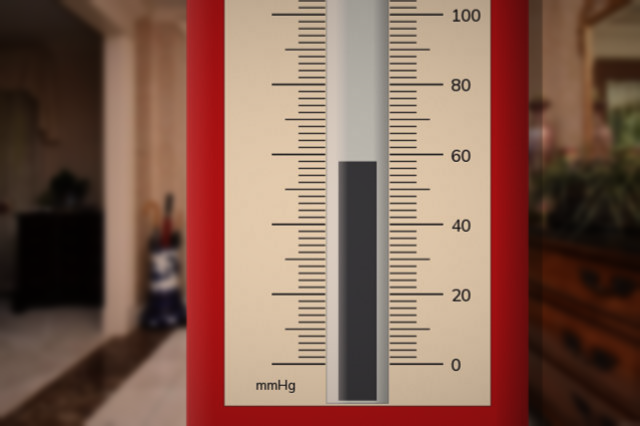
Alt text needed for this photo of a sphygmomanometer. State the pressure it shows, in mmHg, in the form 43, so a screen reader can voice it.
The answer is 58
